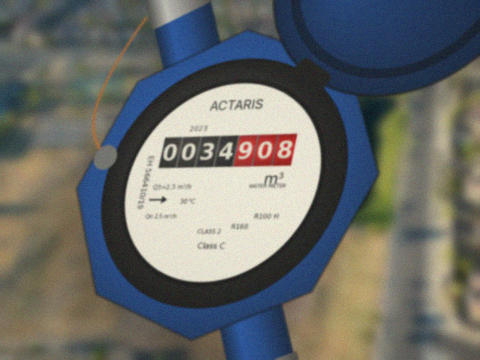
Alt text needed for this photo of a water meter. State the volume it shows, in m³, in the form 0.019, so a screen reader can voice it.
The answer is 34.908
